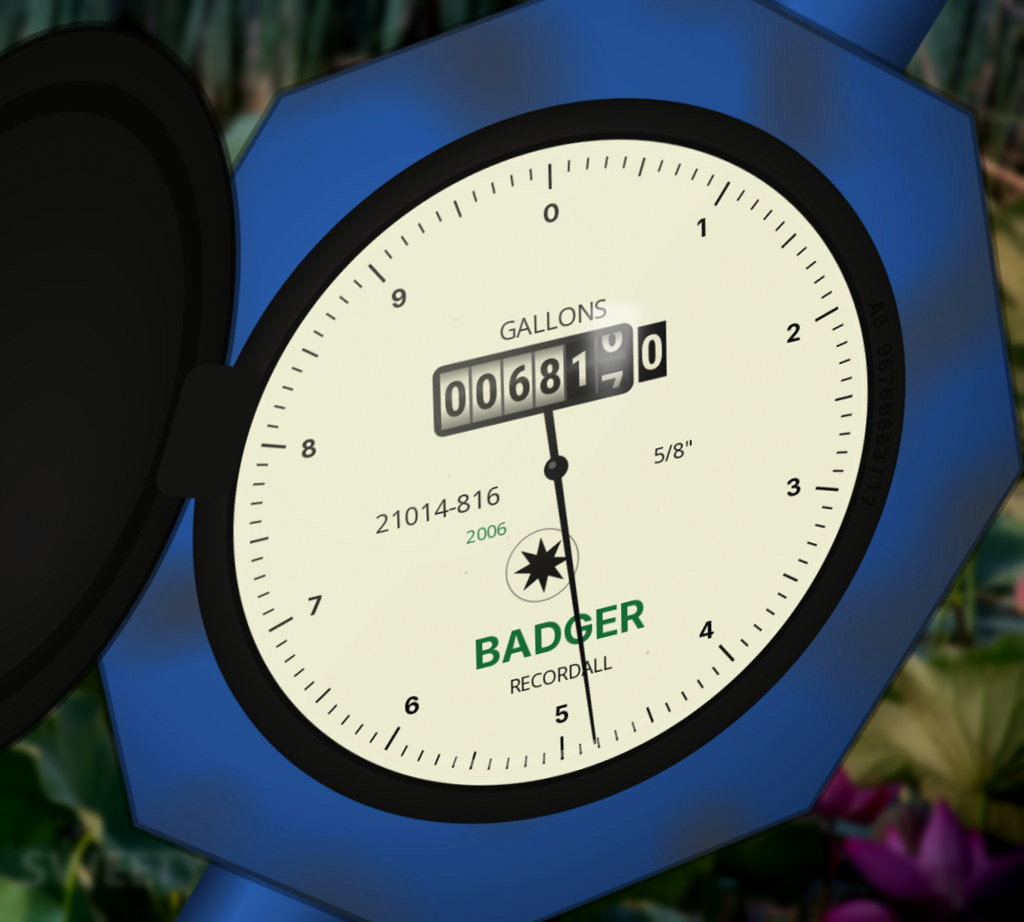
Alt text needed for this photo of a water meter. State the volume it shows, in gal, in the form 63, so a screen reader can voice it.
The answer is 68164.8
